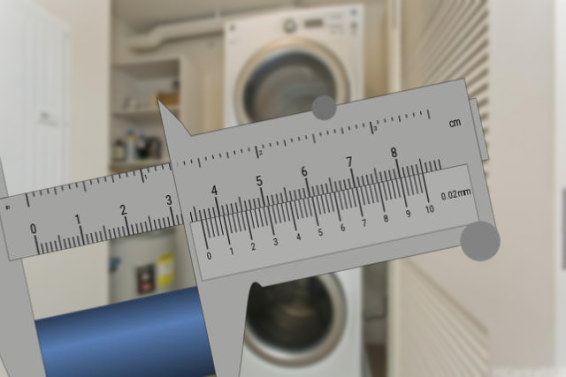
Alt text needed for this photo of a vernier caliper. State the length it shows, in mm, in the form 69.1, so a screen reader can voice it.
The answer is 36.0
